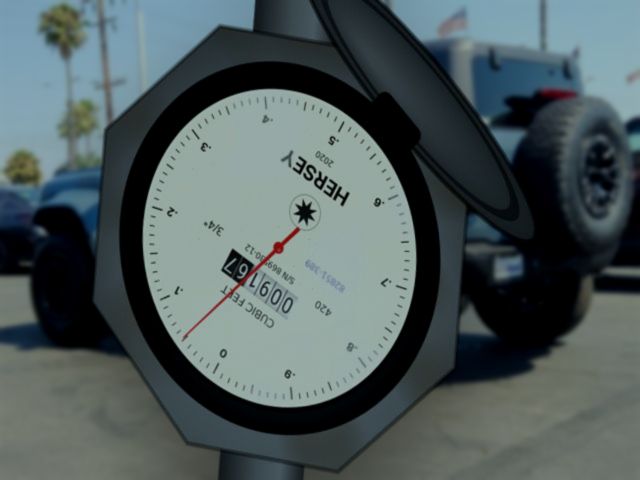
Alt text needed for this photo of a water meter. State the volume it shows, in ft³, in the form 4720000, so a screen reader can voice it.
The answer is 9167.05
